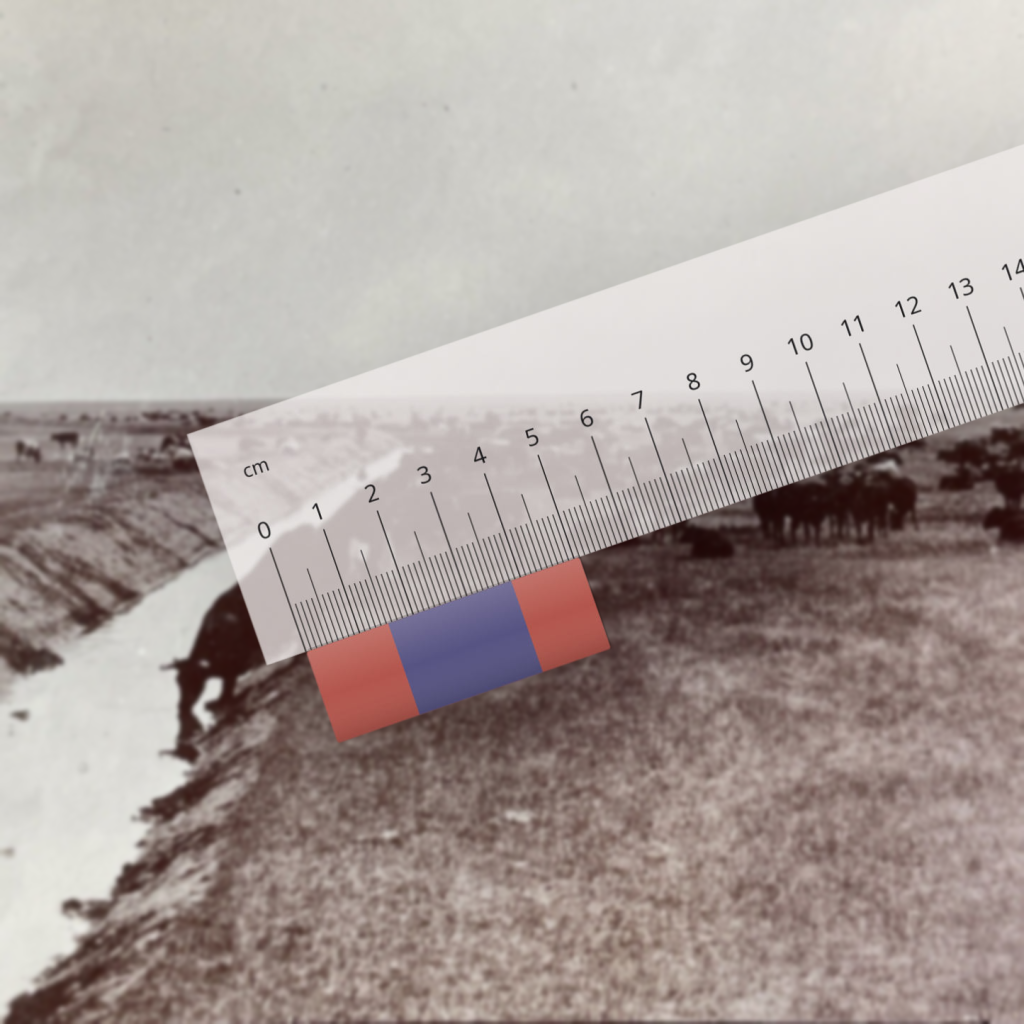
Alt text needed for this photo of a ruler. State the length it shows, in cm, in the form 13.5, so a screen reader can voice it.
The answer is 5.1
